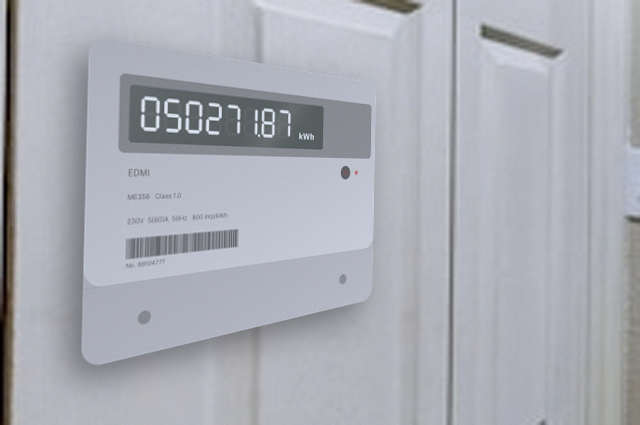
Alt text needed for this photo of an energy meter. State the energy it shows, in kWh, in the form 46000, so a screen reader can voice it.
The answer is 50271.87
